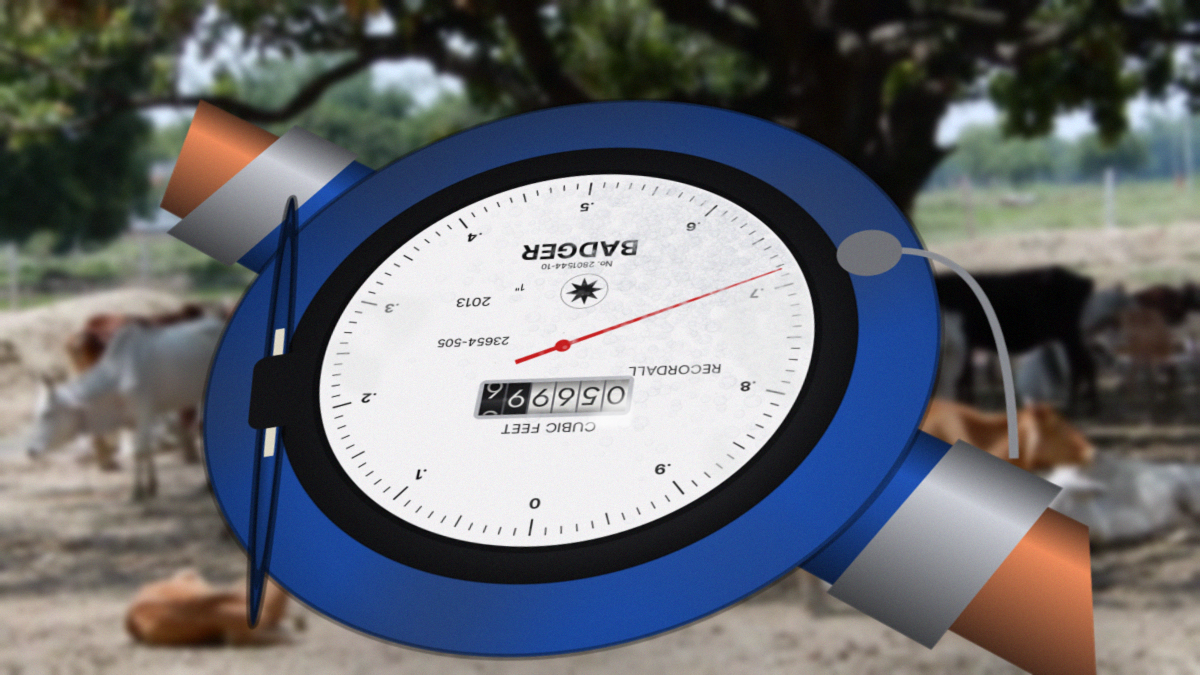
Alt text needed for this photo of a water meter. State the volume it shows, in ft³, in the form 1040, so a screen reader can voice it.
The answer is 56995.68
